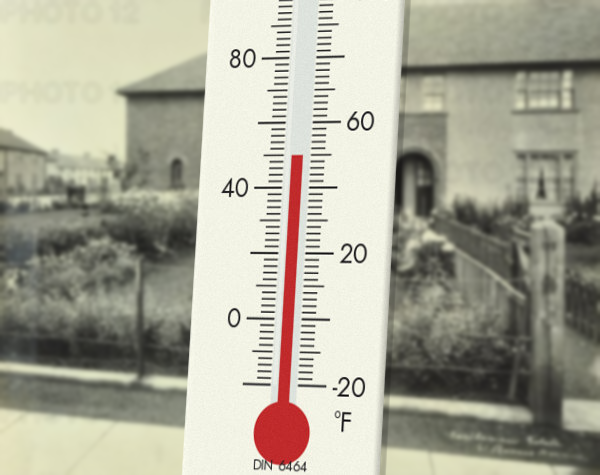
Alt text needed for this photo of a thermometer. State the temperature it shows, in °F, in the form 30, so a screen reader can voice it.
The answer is 50
